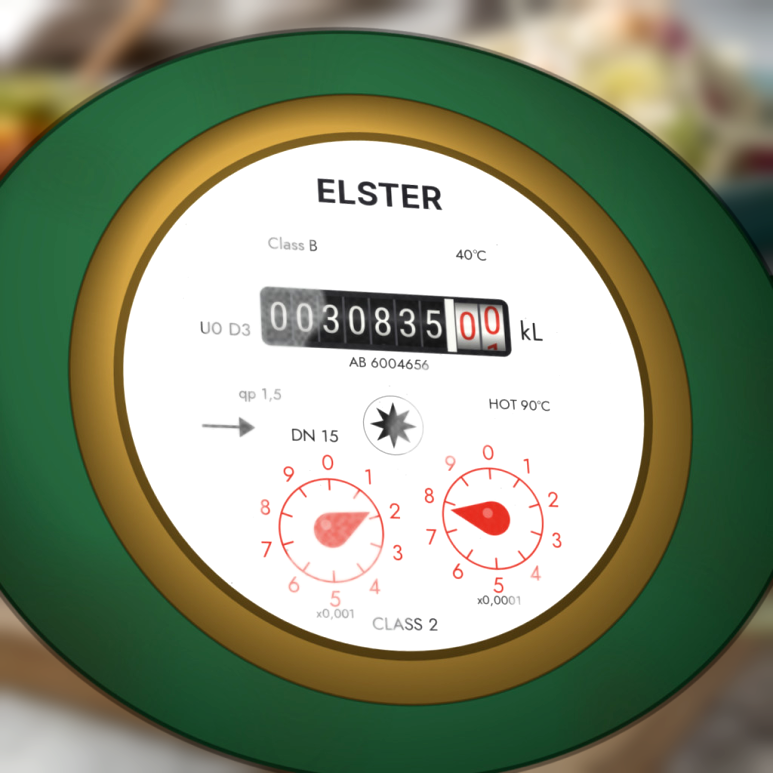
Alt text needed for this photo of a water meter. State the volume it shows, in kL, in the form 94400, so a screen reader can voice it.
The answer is 30835.0017
